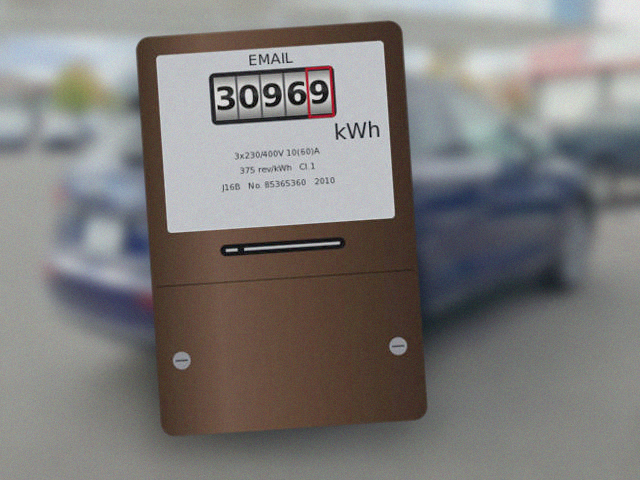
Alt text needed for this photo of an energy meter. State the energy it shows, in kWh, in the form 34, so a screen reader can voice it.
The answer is 3096.9
